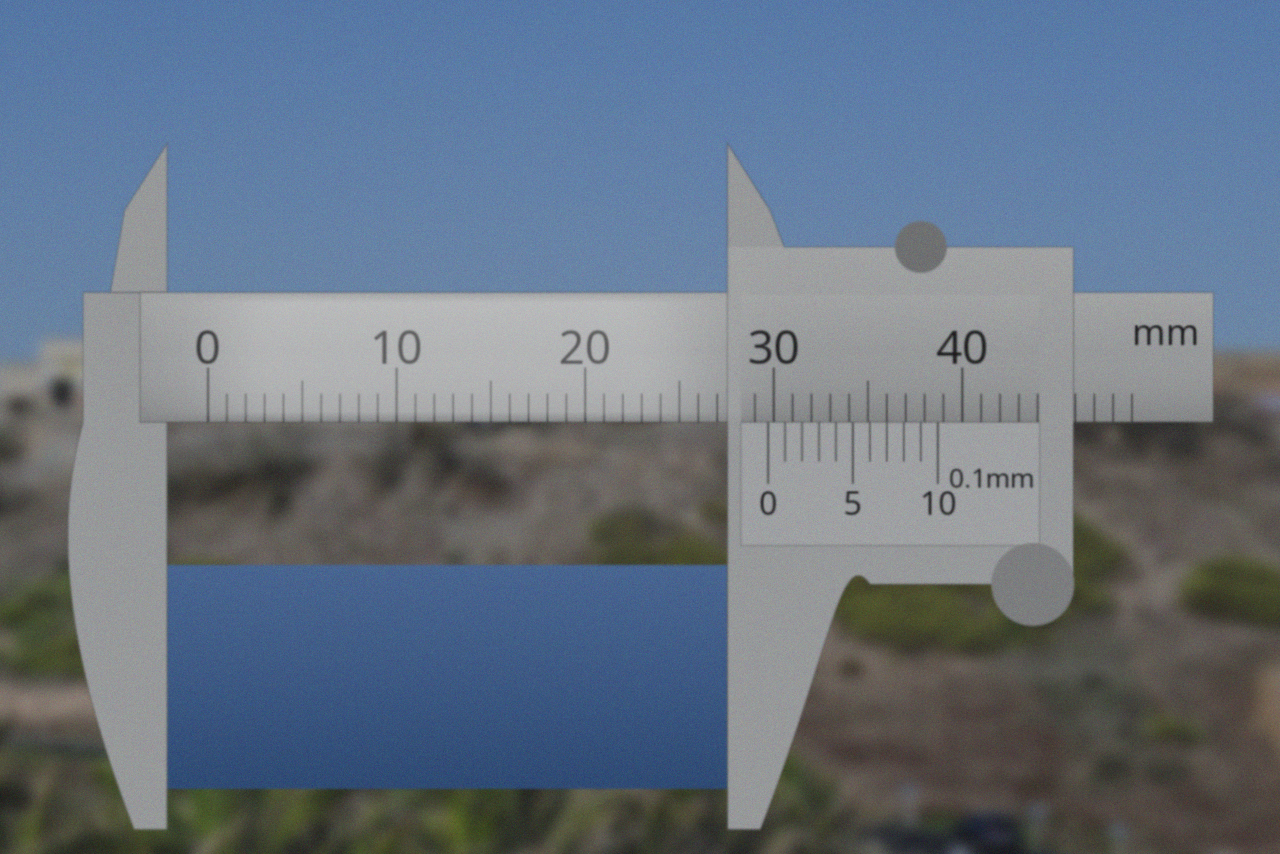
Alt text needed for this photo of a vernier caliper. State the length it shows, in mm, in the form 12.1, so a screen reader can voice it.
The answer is 29.7
